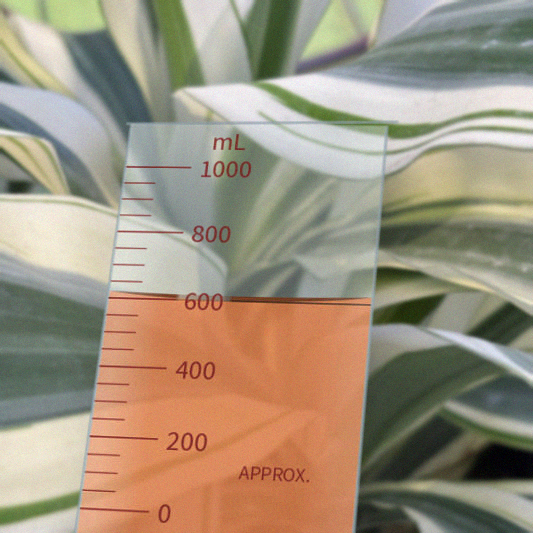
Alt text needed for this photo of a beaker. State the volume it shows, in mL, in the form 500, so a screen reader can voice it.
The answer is 600
